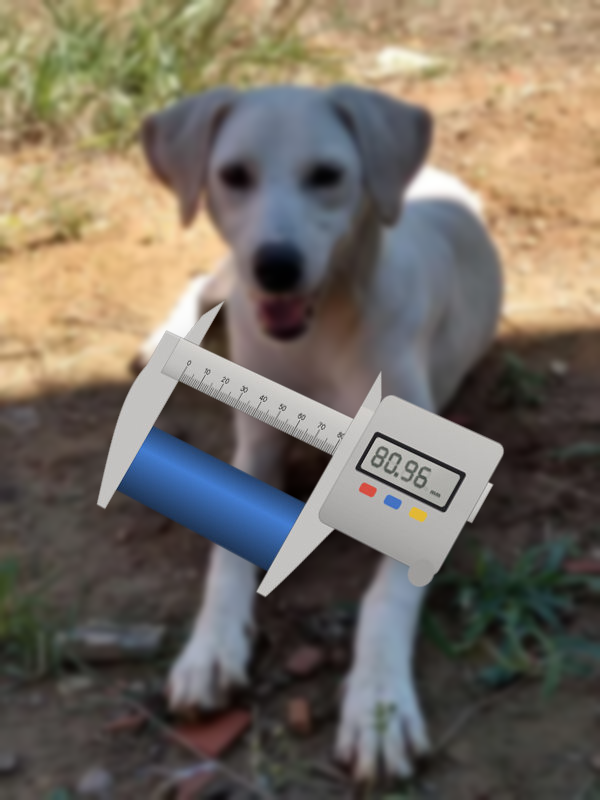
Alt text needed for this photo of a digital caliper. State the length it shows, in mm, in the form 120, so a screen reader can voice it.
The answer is 80.96
